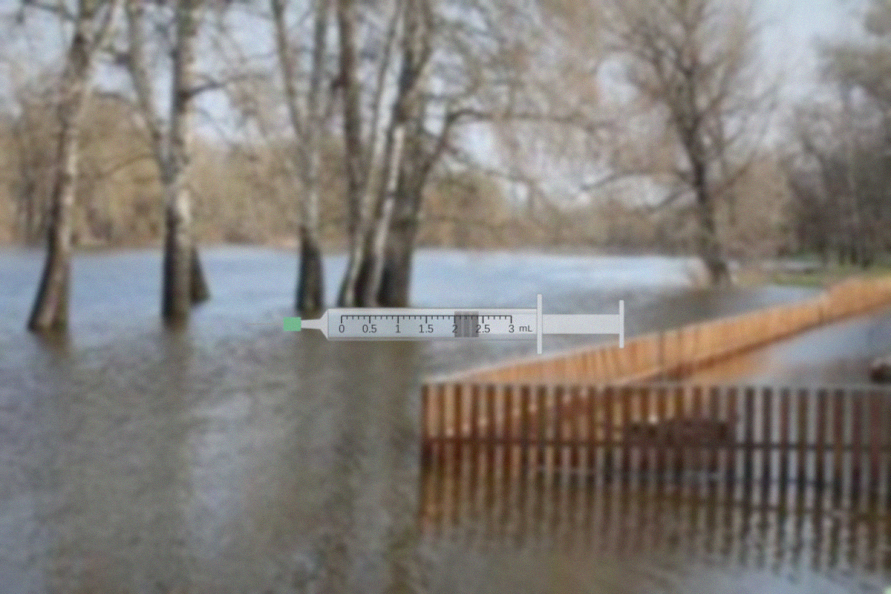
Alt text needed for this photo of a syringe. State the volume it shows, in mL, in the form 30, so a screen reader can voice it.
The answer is 2
